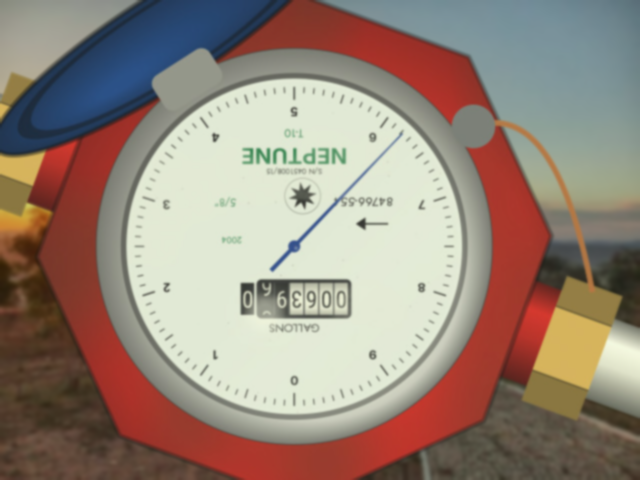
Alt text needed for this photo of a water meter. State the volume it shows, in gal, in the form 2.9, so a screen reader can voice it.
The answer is 63956.2
